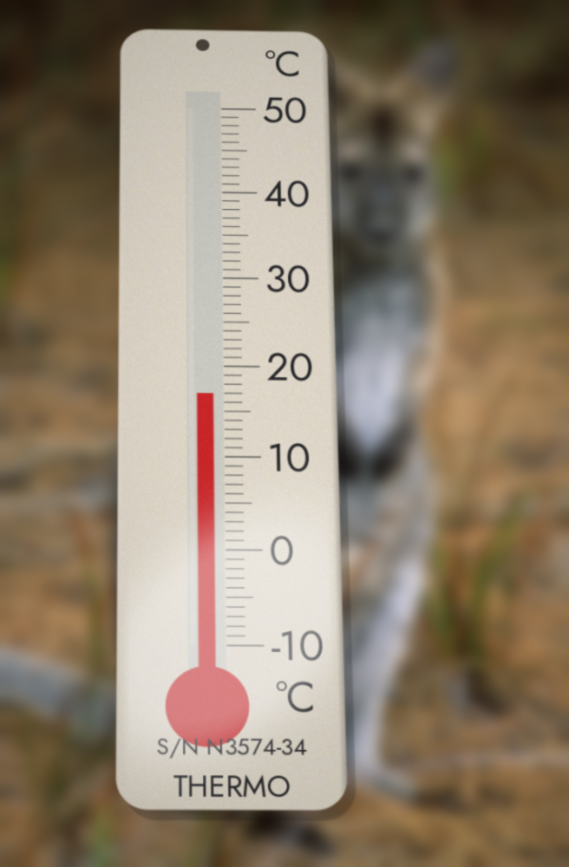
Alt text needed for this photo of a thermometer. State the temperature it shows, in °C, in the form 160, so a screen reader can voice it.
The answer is 17
